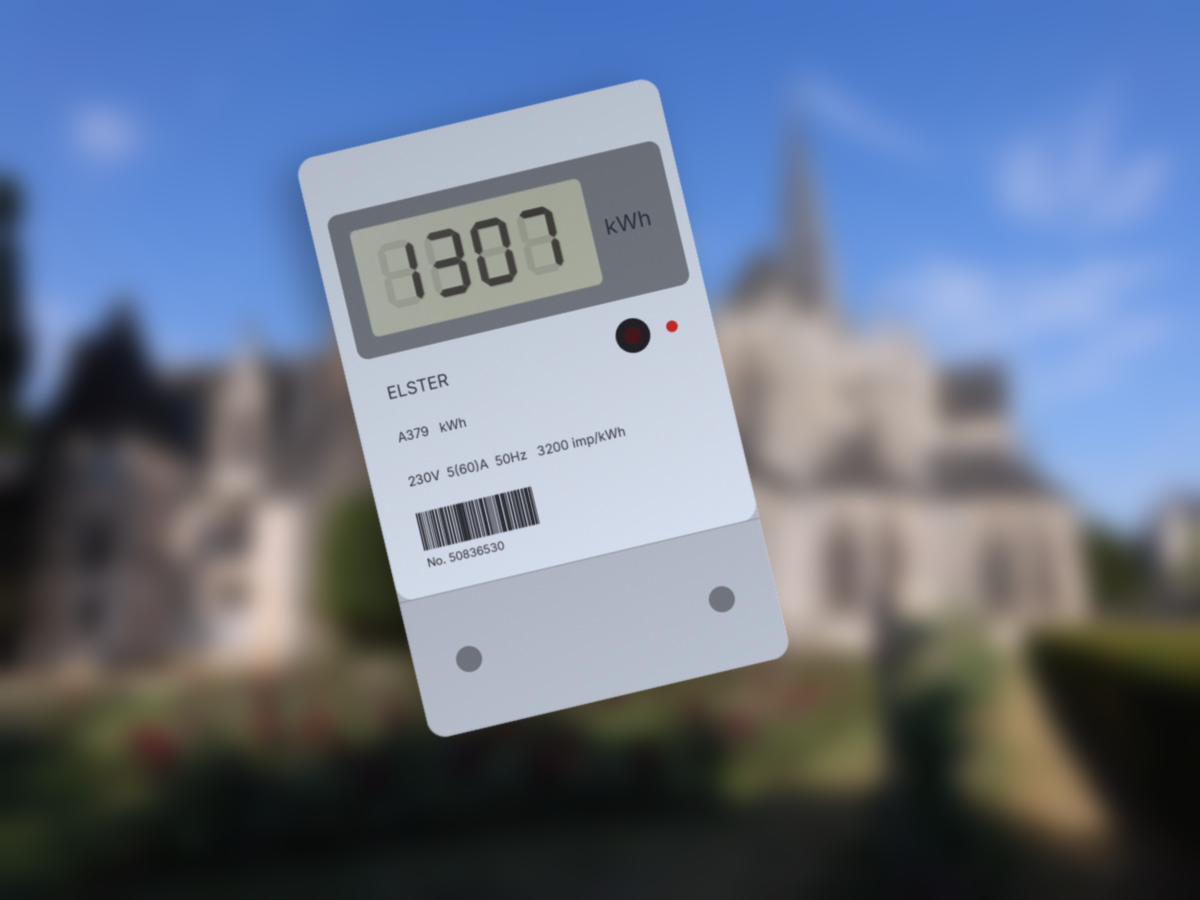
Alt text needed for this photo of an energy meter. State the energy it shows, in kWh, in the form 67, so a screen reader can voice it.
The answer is 1307
